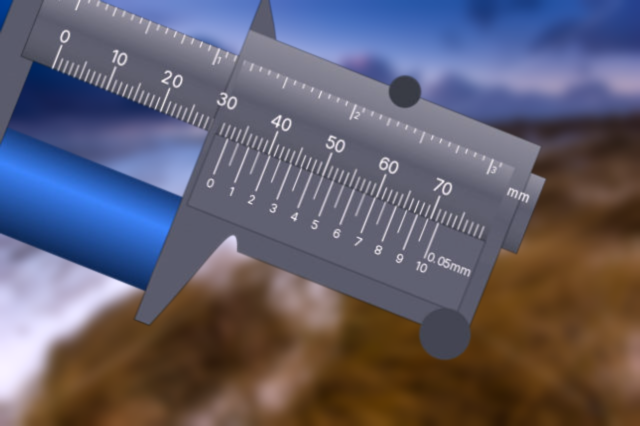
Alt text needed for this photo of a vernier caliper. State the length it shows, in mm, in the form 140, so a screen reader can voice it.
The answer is 32.5
